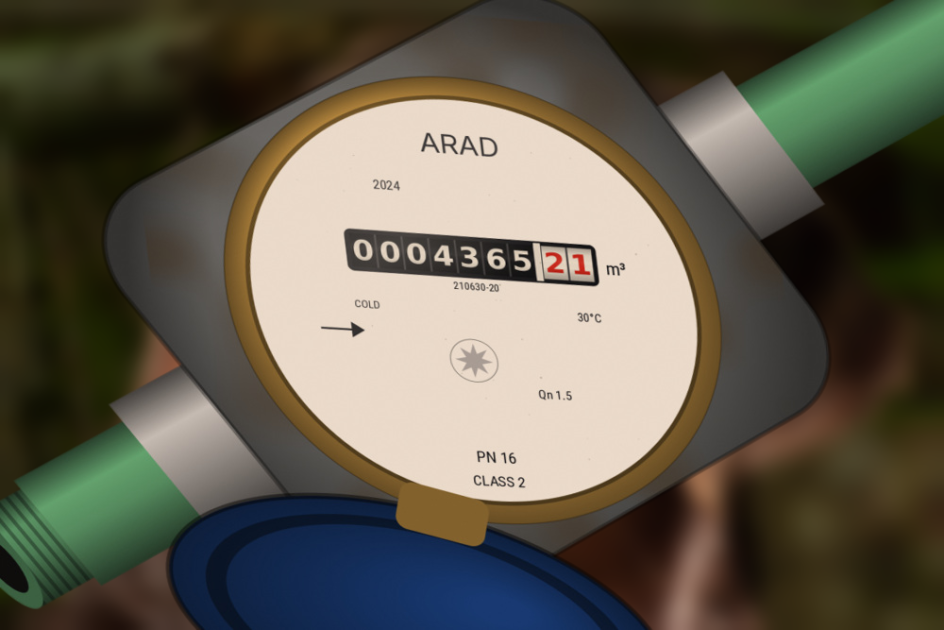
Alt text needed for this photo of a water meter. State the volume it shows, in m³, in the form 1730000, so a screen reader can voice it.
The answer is 4365.21
